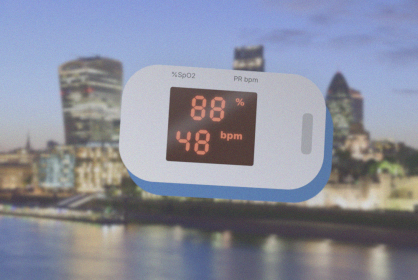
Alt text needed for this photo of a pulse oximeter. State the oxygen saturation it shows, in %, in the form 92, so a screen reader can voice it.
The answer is 88
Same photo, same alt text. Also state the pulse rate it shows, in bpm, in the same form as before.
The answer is 48
